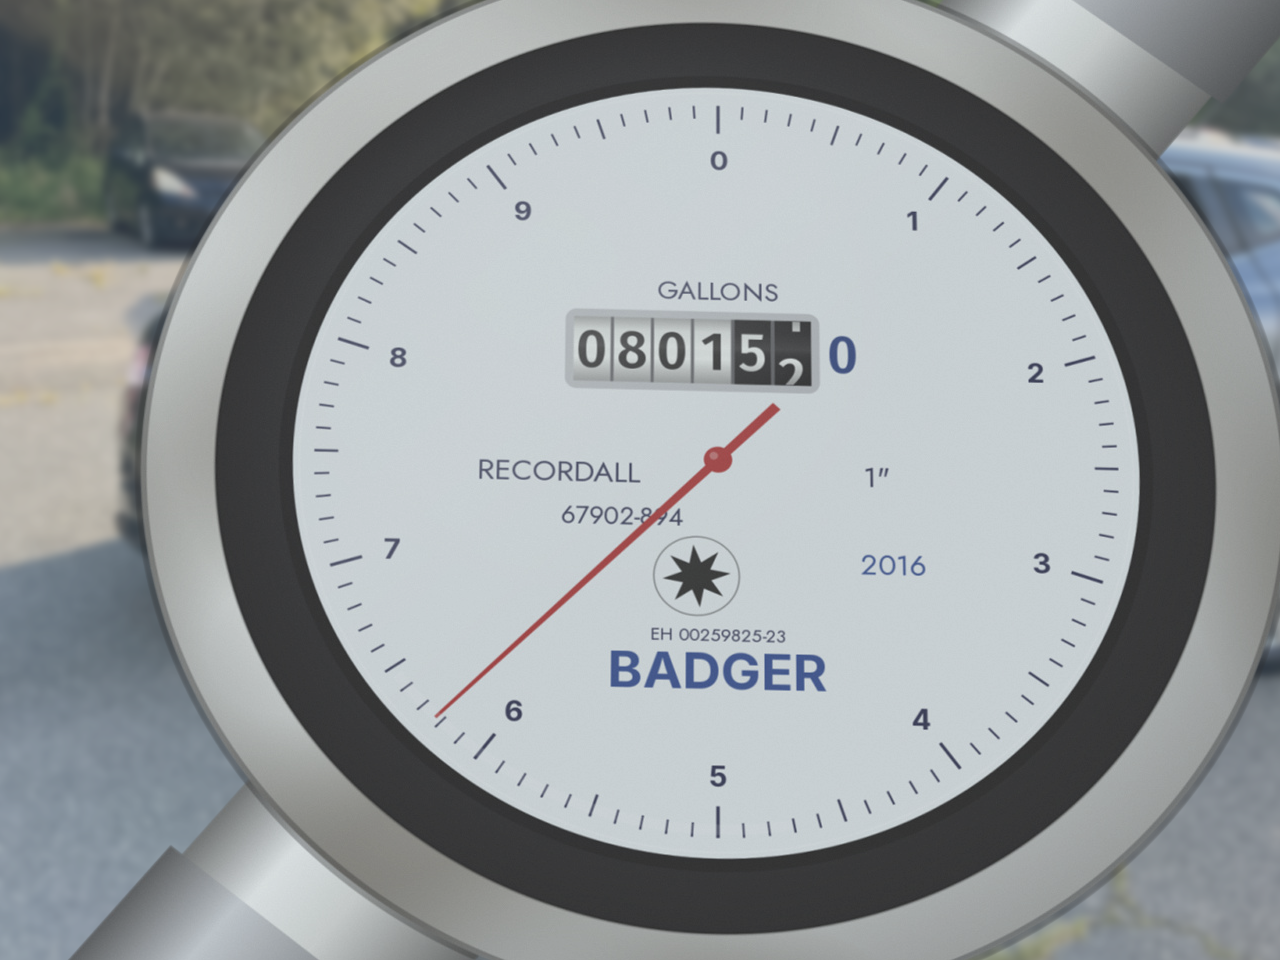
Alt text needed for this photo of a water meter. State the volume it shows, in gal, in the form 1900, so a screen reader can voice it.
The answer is 801516.2
